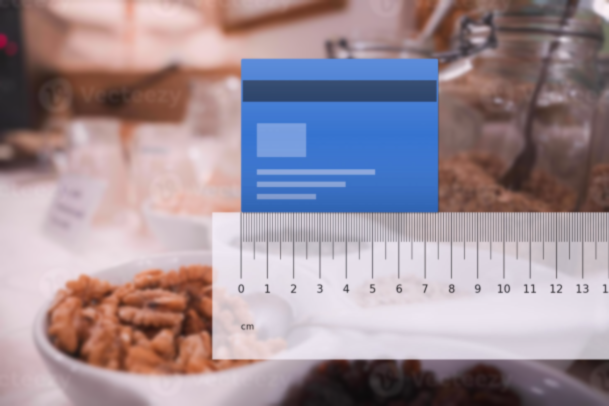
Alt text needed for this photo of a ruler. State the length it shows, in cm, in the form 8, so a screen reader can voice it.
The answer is 7.5
